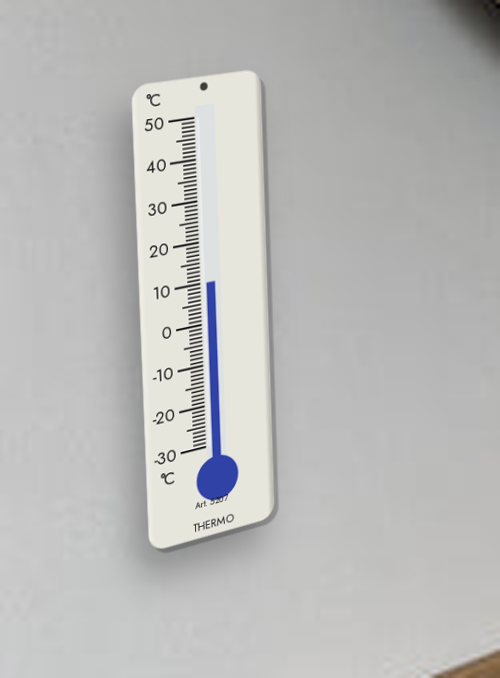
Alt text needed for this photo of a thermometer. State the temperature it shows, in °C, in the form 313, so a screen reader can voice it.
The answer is 10
